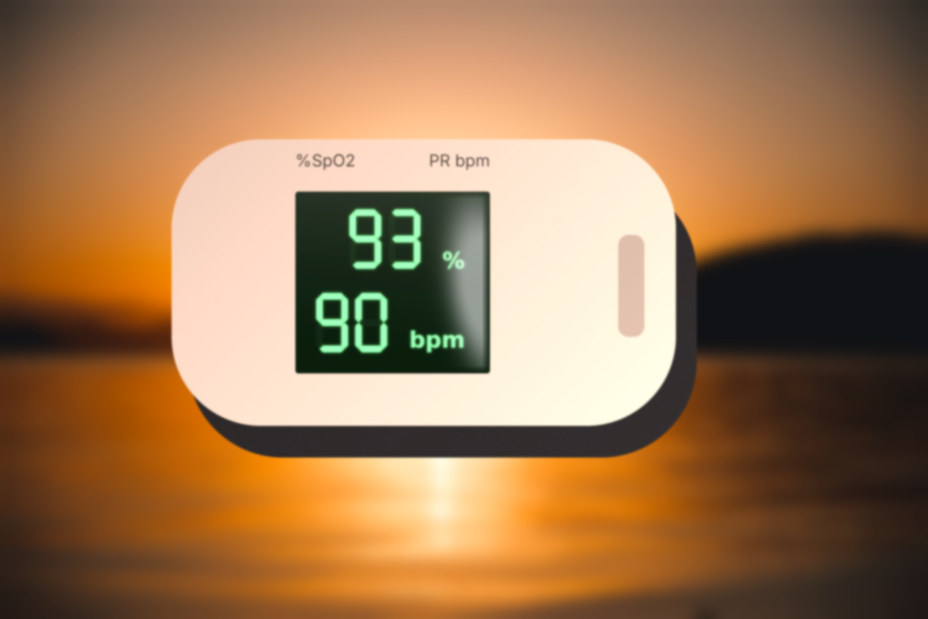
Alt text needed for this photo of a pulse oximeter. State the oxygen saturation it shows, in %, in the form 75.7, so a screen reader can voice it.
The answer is 93
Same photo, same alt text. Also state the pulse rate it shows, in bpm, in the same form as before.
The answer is 90
